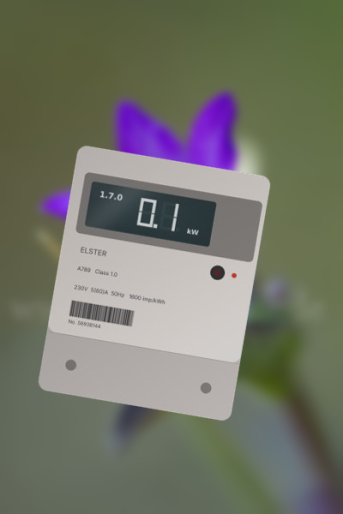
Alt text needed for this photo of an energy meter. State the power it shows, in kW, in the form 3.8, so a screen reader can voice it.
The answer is 0.1
